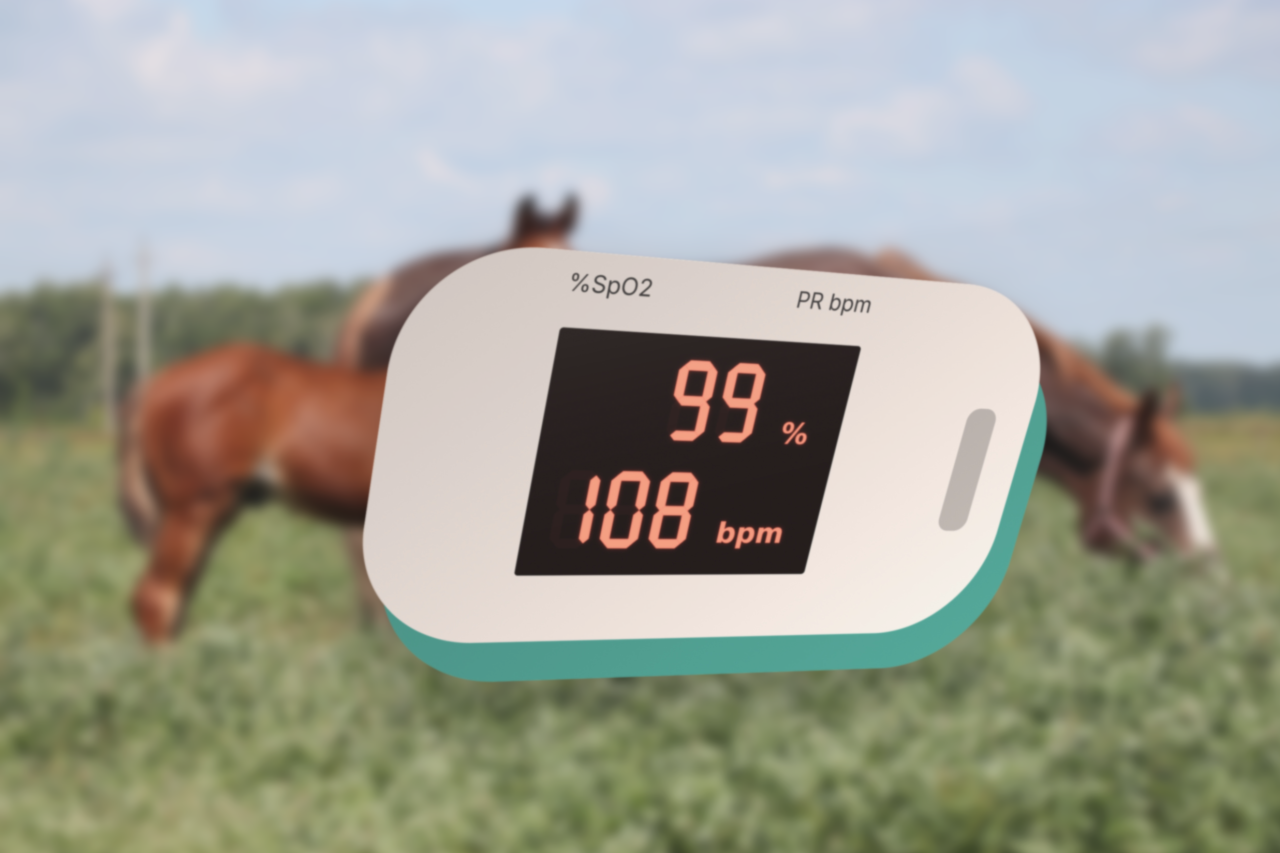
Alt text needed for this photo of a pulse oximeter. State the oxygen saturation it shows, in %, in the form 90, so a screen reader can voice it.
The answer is 99
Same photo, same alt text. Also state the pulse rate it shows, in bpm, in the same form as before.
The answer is 108
